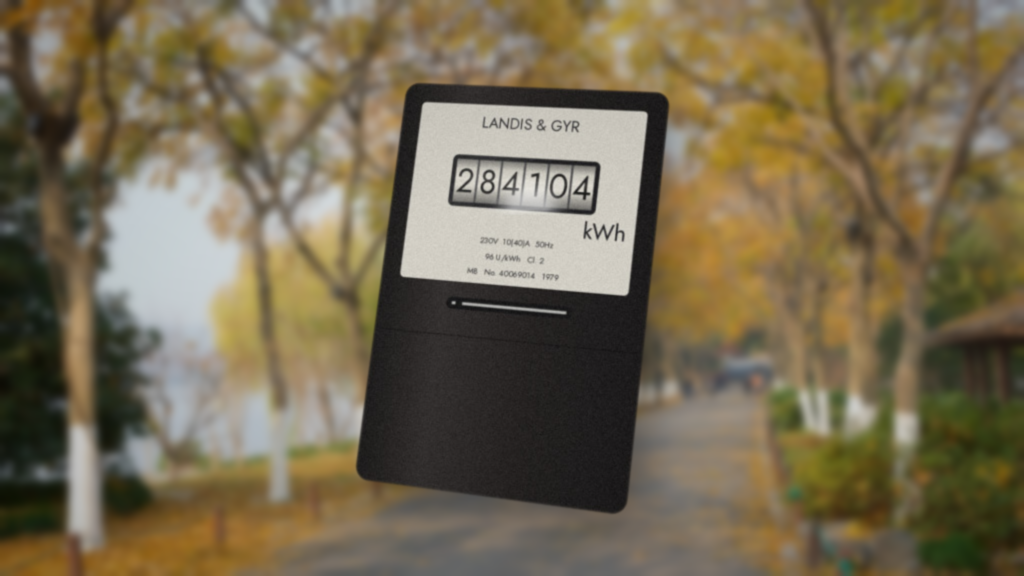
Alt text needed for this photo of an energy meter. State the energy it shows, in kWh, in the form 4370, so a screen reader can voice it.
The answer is 284104
